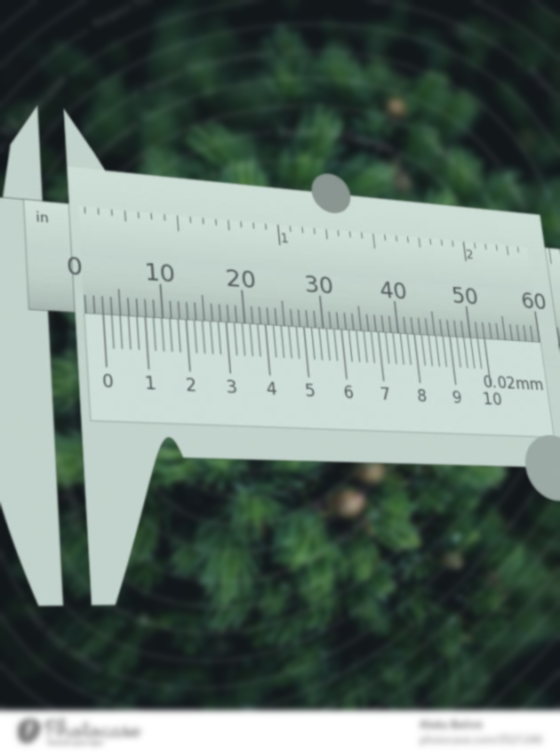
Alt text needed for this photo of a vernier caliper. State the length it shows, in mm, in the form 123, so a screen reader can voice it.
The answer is 3.0
